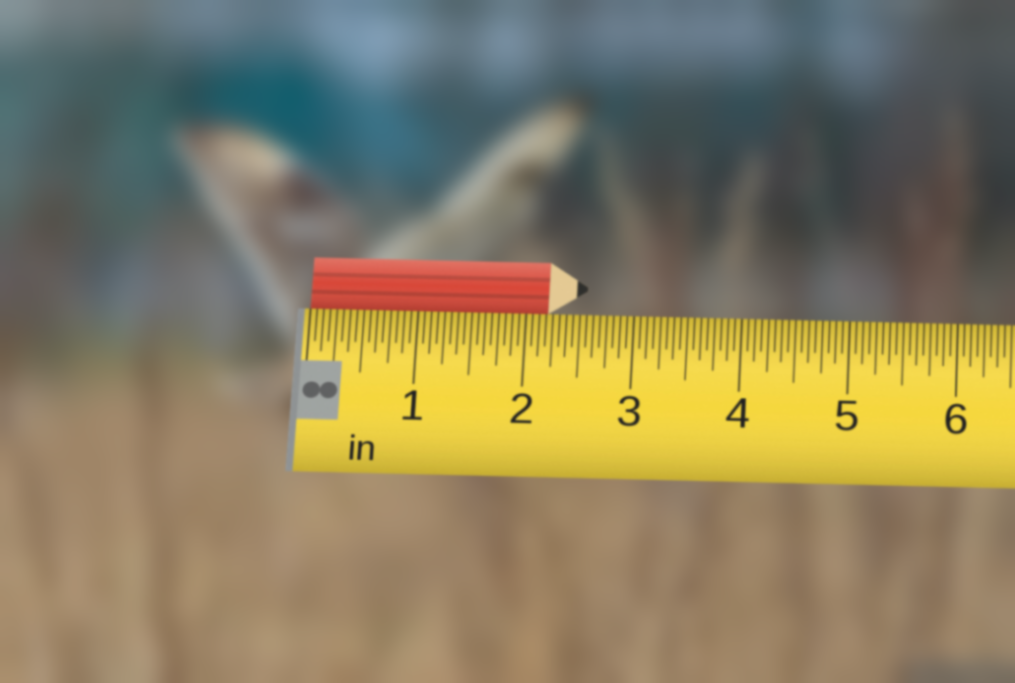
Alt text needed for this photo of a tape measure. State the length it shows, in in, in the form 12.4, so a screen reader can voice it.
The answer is 2.5625
